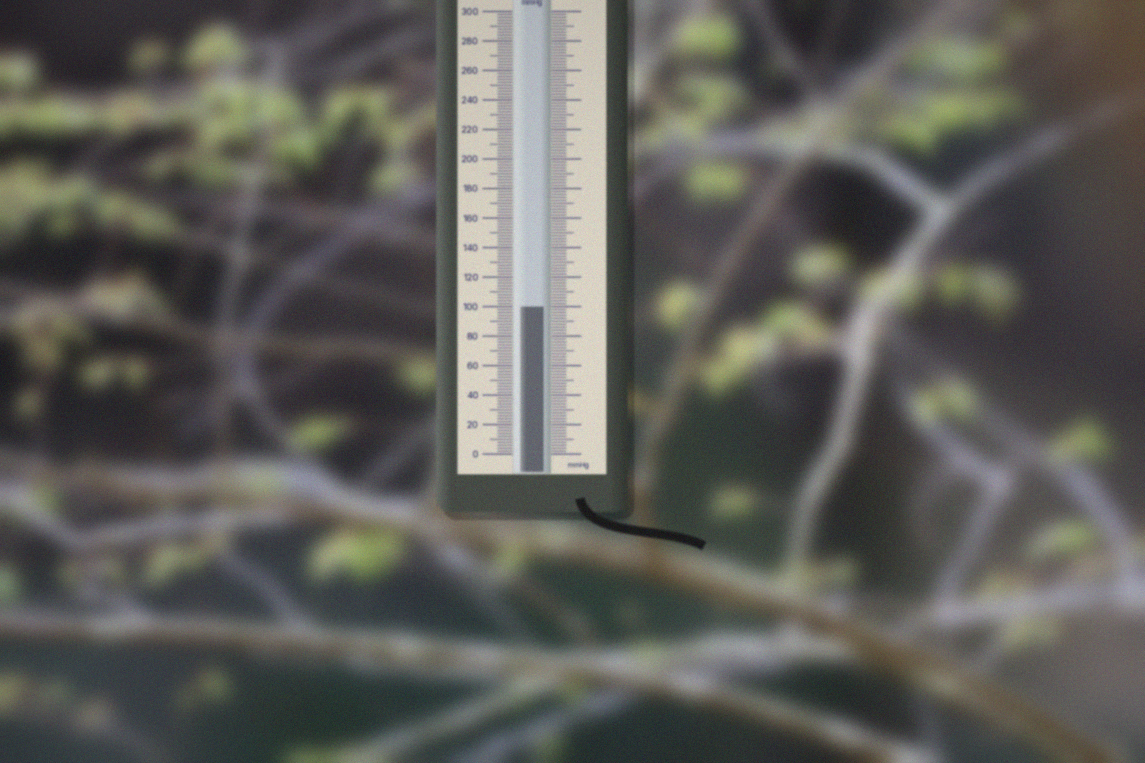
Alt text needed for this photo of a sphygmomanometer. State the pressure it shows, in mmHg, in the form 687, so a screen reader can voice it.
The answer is 100
